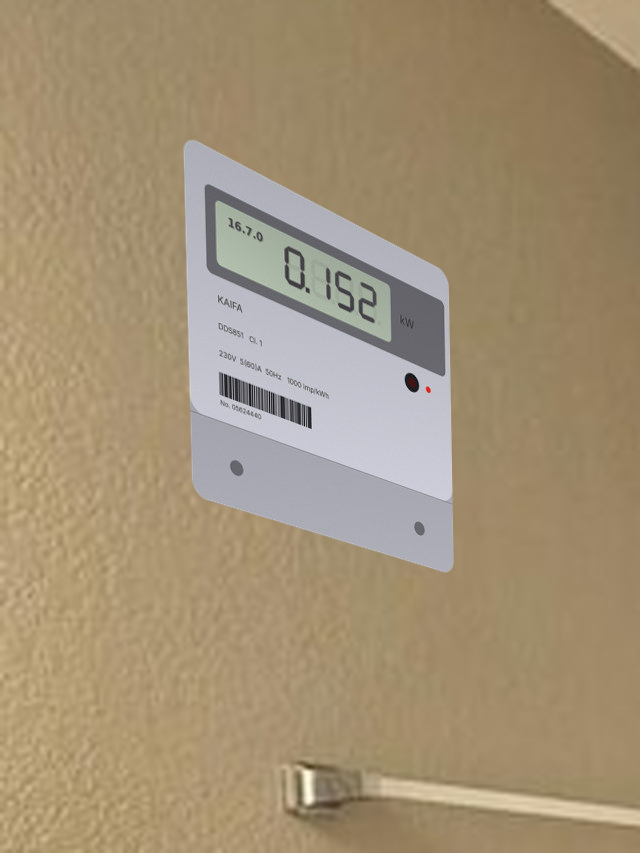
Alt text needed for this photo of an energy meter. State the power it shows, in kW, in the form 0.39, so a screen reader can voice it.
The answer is 0.152
